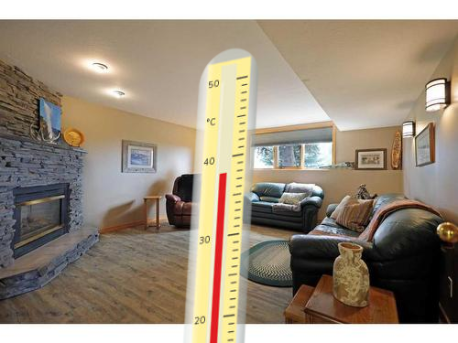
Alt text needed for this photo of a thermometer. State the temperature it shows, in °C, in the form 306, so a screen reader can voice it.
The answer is 38
